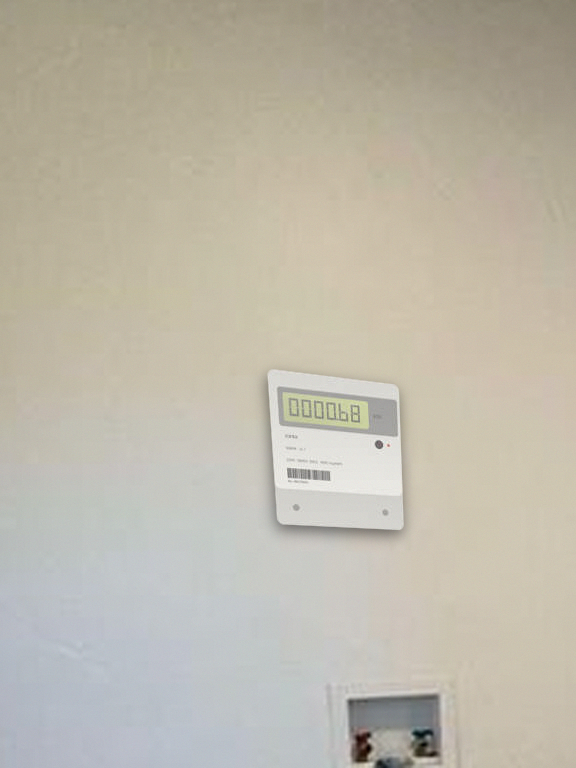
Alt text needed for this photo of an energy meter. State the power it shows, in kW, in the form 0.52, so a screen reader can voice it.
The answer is 0.68
